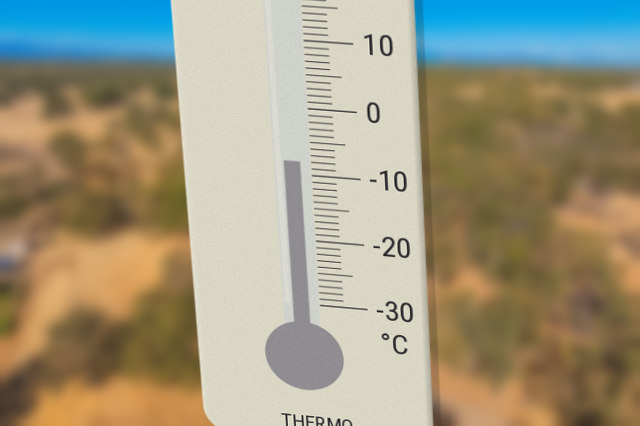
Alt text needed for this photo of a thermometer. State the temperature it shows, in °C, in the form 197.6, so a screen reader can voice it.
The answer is -8
